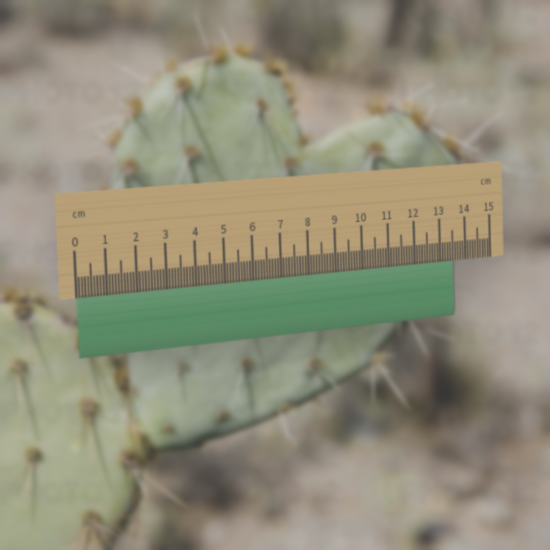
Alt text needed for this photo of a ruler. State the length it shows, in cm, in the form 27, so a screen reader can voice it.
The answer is 13.5
